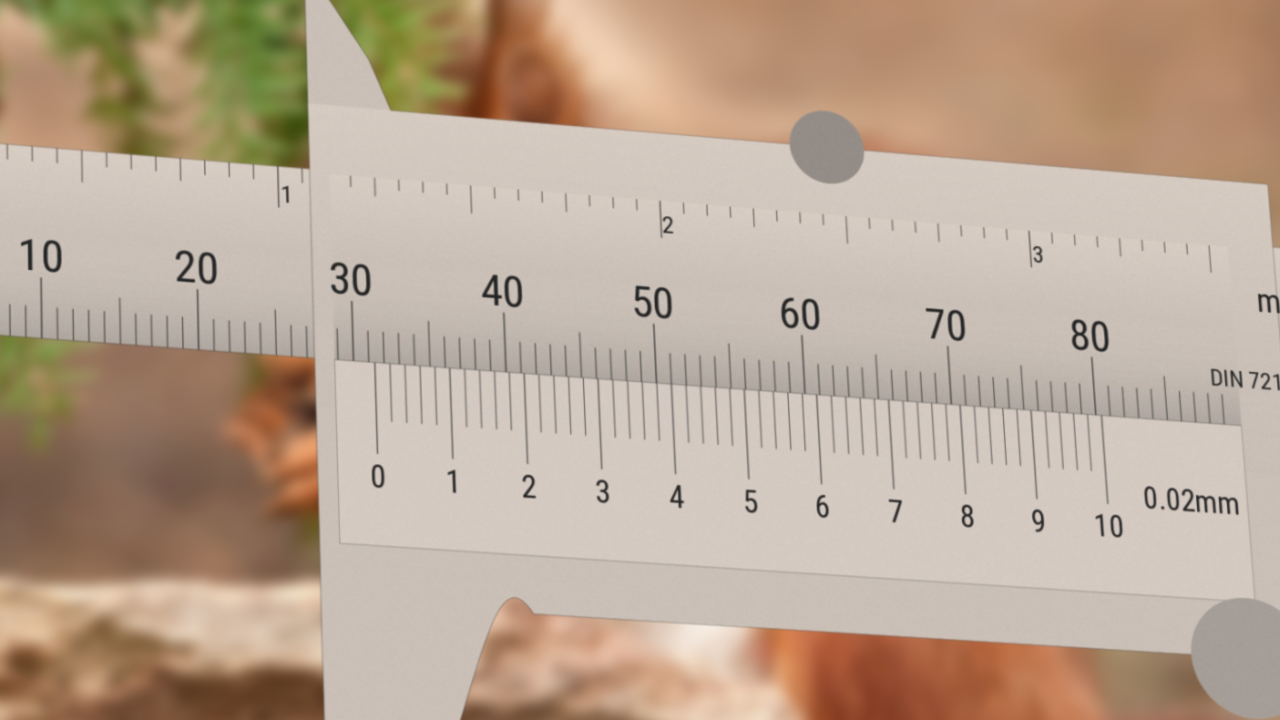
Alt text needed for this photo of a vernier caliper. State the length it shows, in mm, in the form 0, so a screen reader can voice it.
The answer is 31.4
